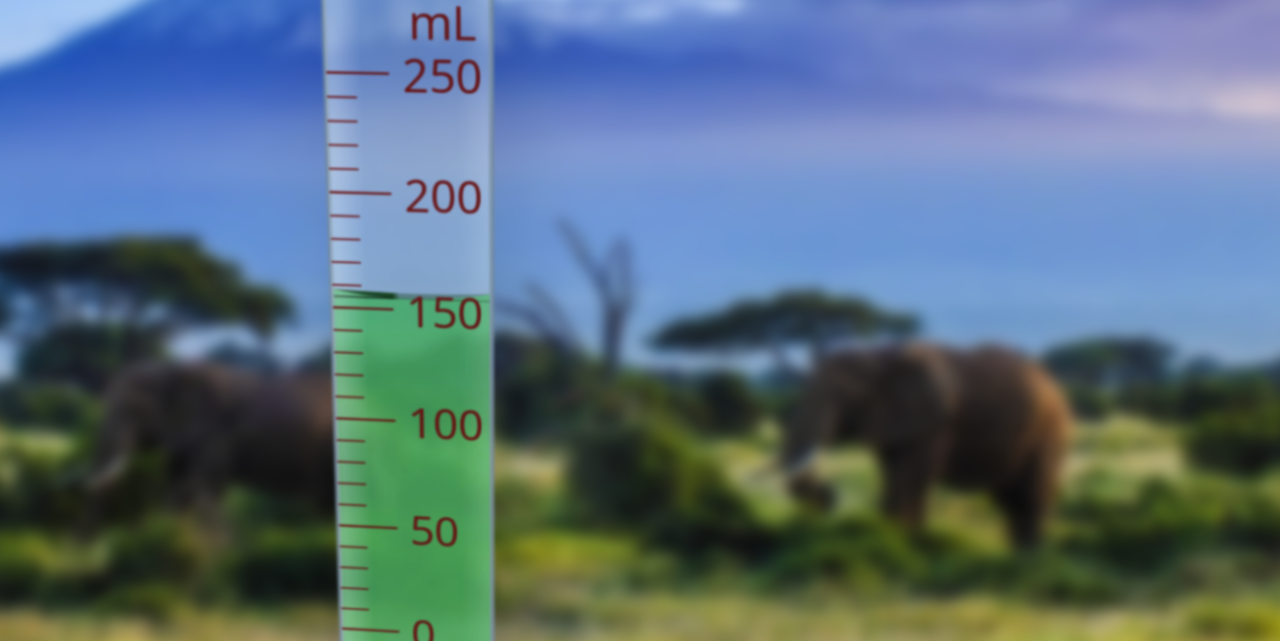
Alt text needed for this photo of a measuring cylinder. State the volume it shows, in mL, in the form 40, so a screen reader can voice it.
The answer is 155
